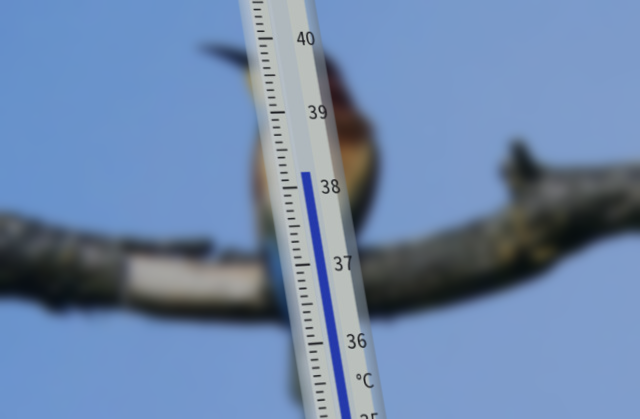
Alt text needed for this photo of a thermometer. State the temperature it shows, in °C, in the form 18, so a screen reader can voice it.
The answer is 38.2
